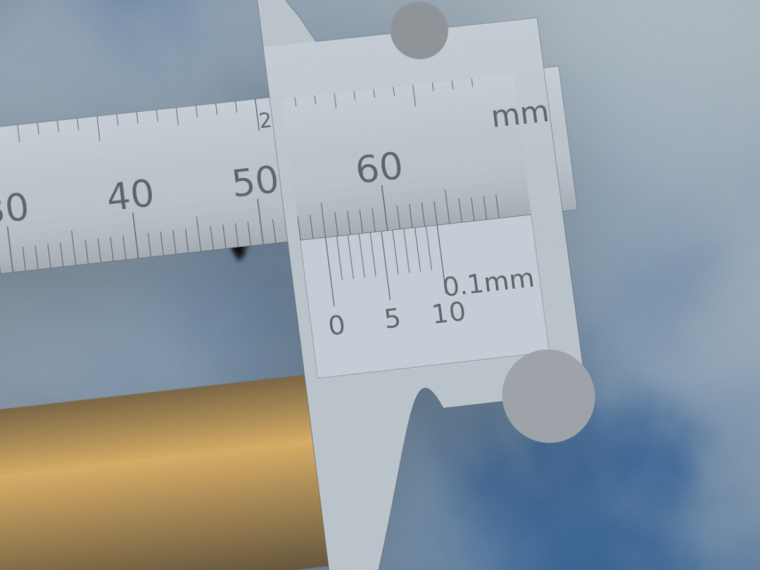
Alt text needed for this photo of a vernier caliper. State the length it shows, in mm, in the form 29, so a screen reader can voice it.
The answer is 55.0
